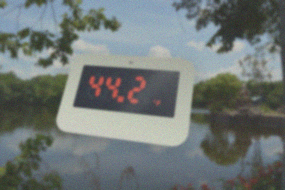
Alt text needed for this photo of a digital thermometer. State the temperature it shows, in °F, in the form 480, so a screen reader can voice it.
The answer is 44.2
